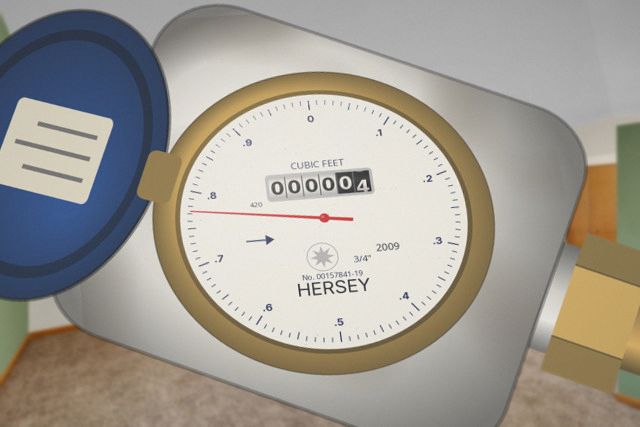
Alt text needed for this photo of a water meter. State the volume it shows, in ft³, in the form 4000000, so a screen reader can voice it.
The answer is 3.77
